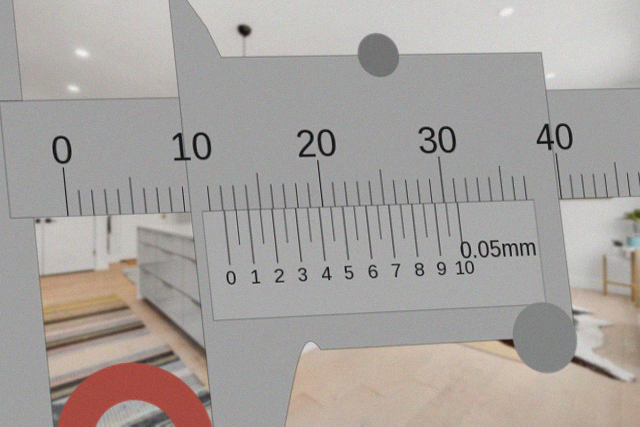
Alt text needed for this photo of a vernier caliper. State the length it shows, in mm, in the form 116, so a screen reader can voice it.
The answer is 12.1
